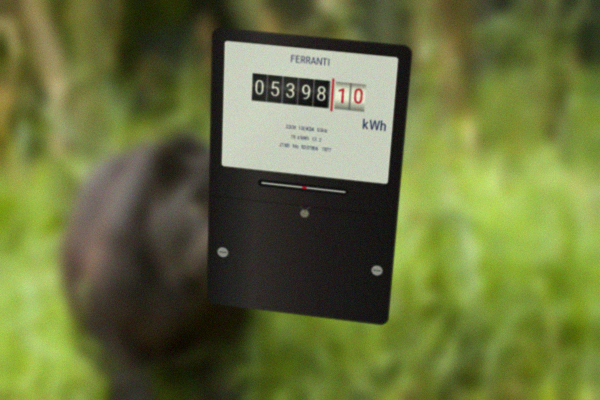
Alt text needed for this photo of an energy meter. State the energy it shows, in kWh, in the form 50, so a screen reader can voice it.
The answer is 5398.10
